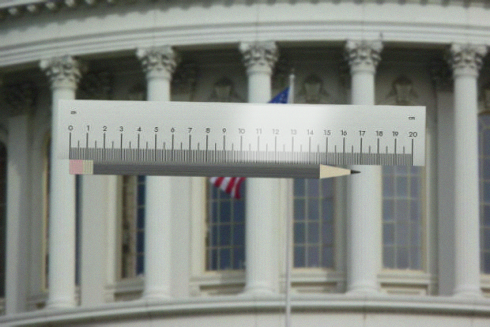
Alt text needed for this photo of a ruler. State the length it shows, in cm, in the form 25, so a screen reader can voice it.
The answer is 17
